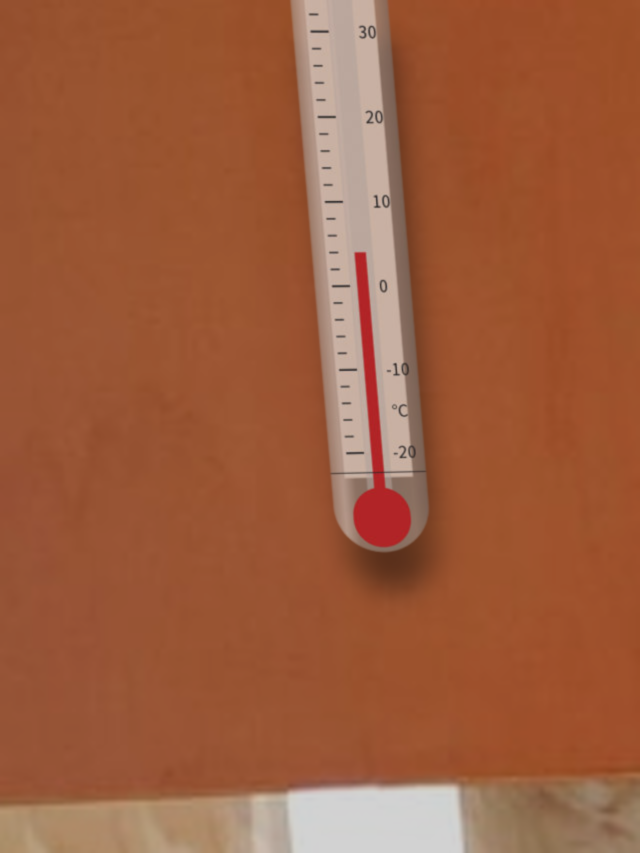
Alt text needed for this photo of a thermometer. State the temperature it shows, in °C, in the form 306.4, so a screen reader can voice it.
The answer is 4
